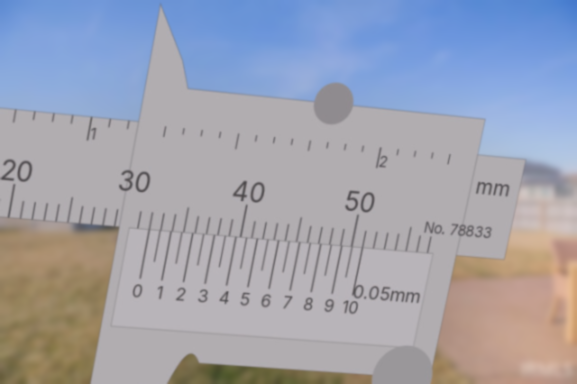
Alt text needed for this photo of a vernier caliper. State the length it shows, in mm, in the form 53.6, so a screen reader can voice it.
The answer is 32.0
